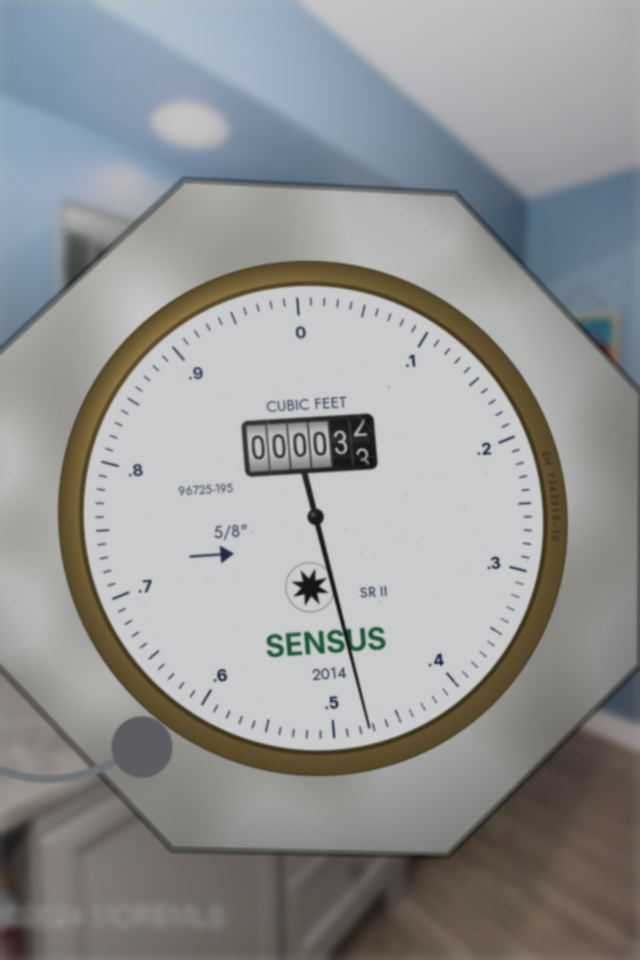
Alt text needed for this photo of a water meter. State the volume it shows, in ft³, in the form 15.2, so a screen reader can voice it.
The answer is 32.47
